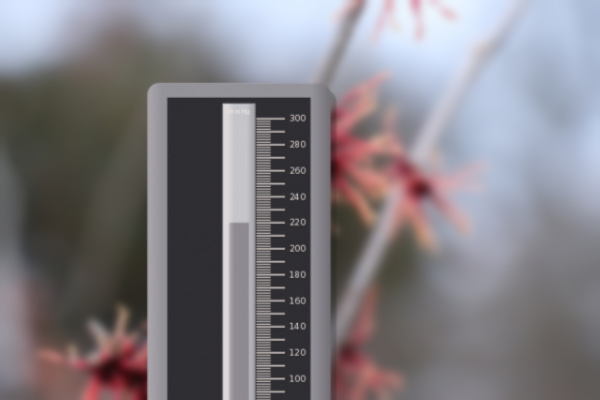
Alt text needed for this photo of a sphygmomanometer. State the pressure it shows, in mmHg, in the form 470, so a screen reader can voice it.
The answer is 220
